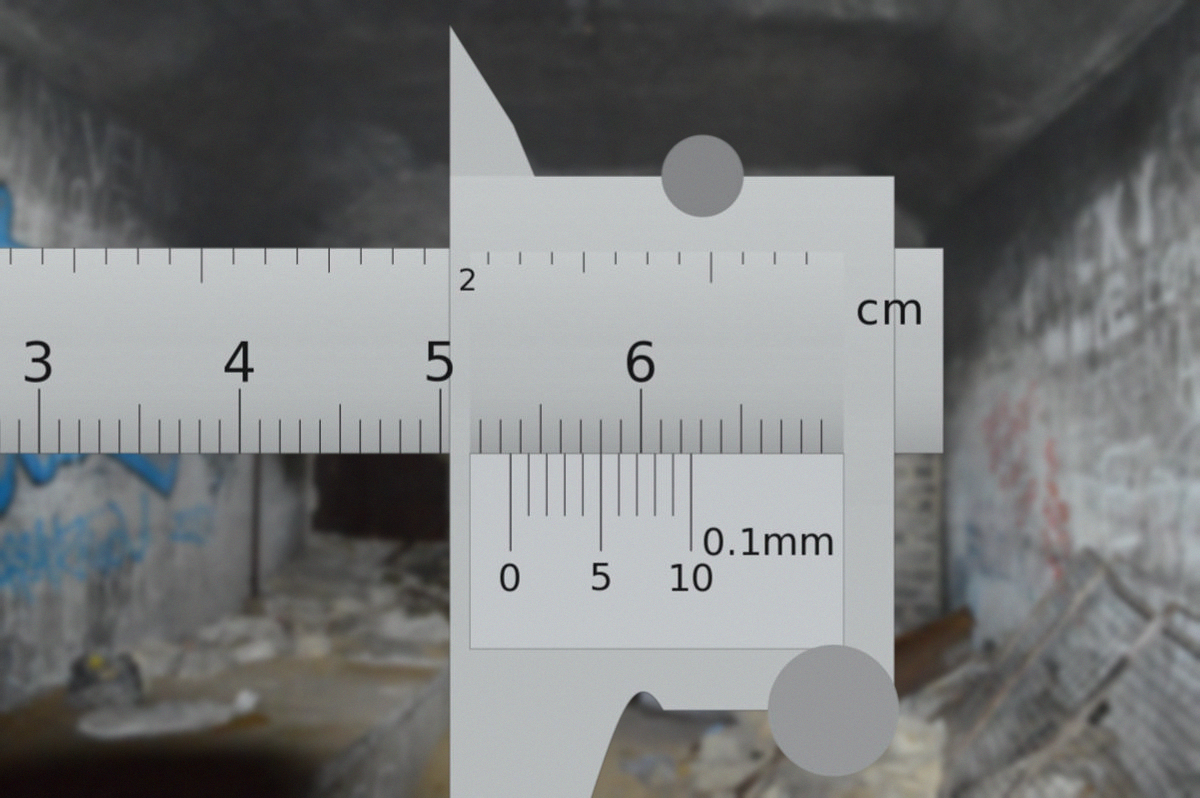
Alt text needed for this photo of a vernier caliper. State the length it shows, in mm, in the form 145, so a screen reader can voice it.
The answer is 53.5
